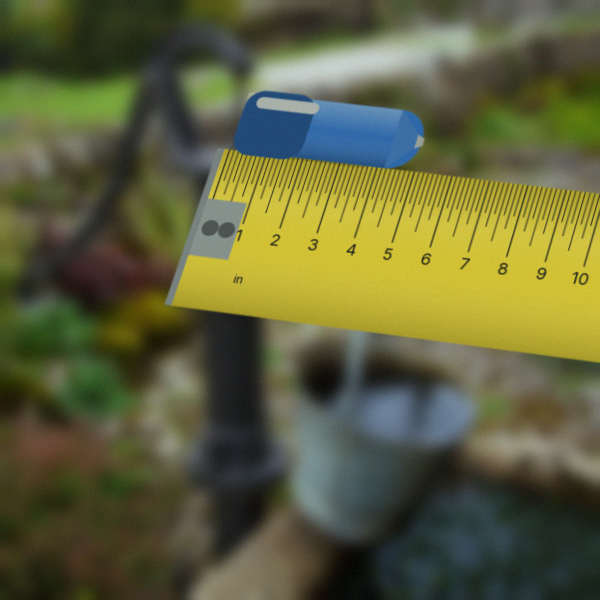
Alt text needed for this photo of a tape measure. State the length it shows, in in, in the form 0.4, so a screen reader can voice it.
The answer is 5
